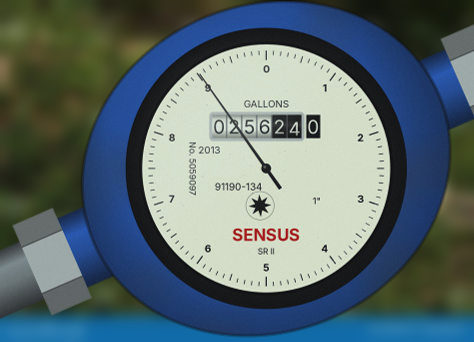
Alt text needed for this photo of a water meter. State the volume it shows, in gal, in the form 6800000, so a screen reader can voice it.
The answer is 256239.0
